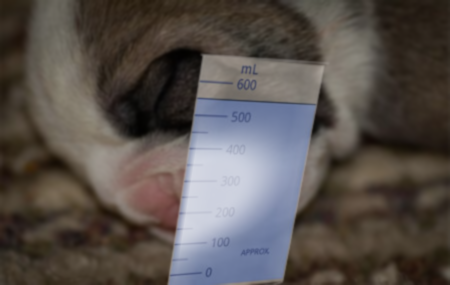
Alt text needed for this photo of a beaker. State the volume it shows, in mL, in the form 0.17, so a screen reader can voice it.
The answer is 550
